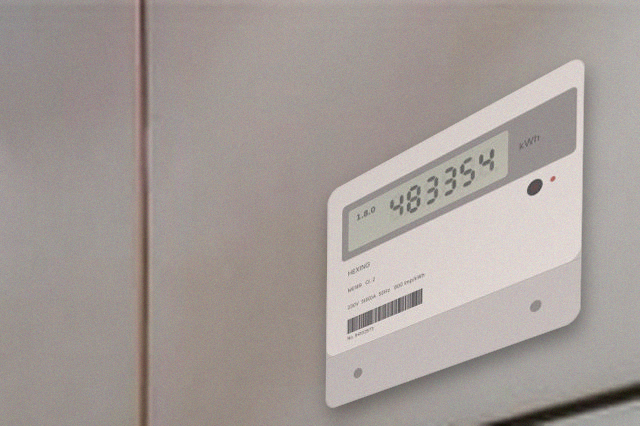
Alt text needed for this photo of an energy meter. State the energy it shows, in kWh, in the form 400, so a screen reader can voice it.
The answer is 483354
